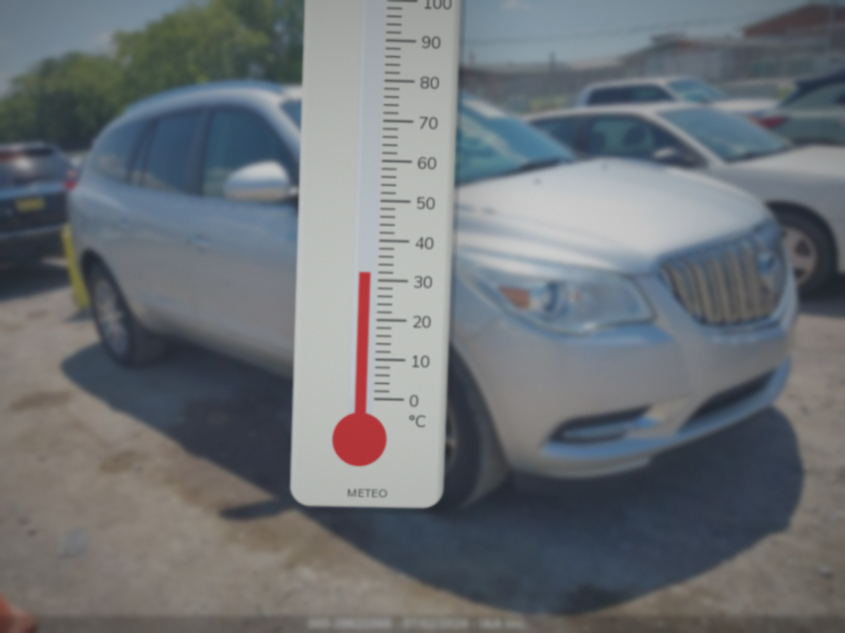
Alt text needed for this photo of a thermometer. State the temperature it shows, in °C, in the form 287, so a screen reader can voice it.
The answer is 32
